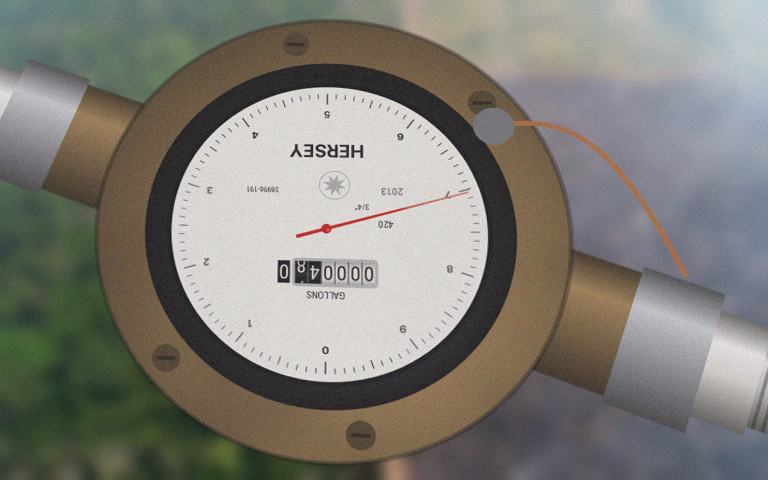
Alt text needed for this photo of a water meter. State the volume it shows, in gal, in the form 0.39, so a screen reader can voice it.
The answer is 477.0
